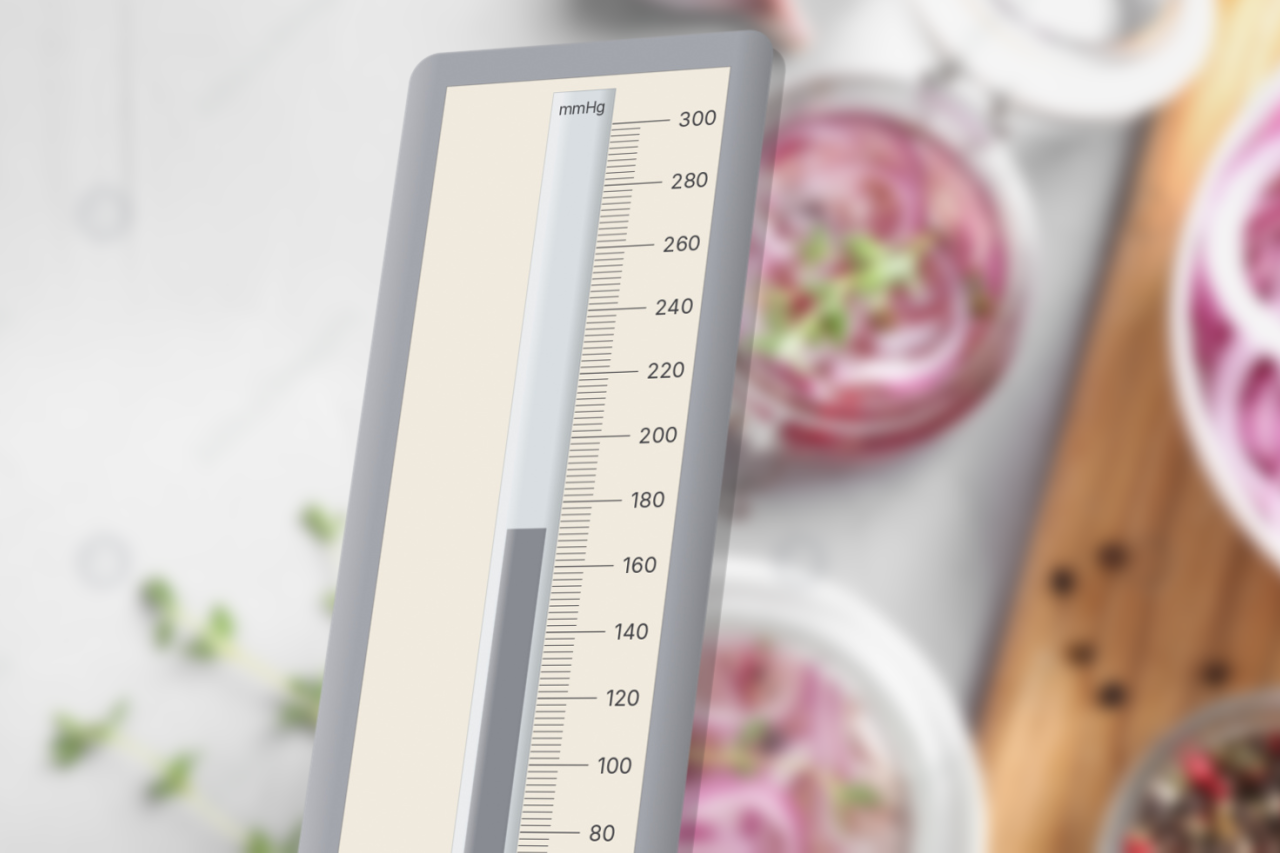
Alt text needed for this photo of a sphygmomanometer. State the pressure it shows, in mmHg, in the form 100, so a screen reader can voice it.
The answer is 172
